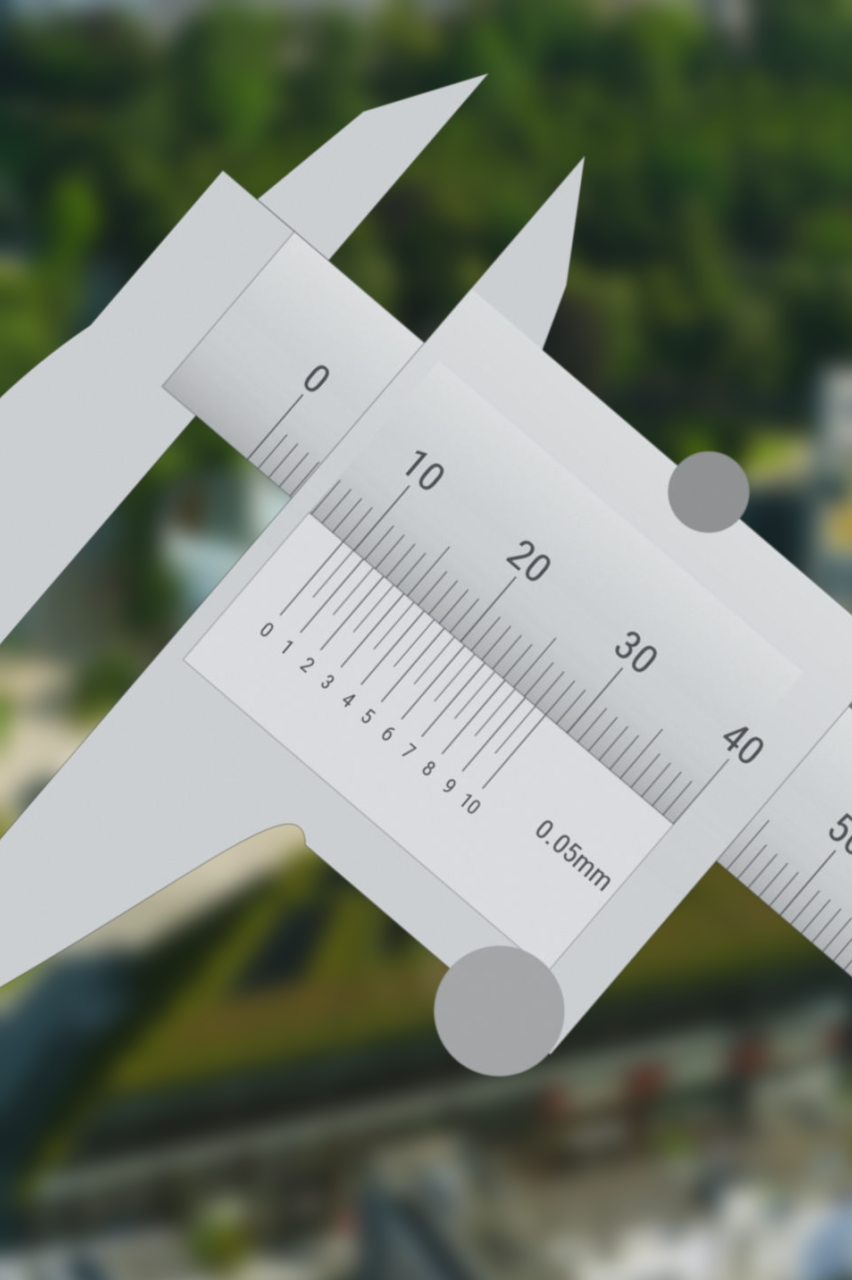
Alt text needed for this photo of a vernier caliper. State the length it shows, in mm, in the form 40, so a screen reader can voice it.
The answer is 9.0
